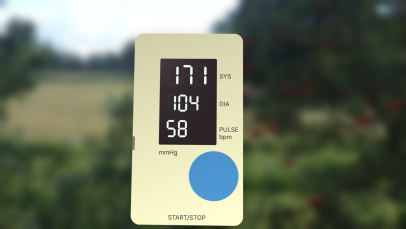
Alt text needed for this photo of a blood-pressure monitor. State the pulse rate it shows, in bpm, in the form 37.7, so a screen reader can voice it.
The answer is 58
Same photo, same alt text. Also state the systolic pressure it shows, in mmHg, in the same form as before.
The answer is 171
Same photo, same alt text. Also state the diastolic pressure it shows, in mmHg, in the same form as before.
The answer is 104
